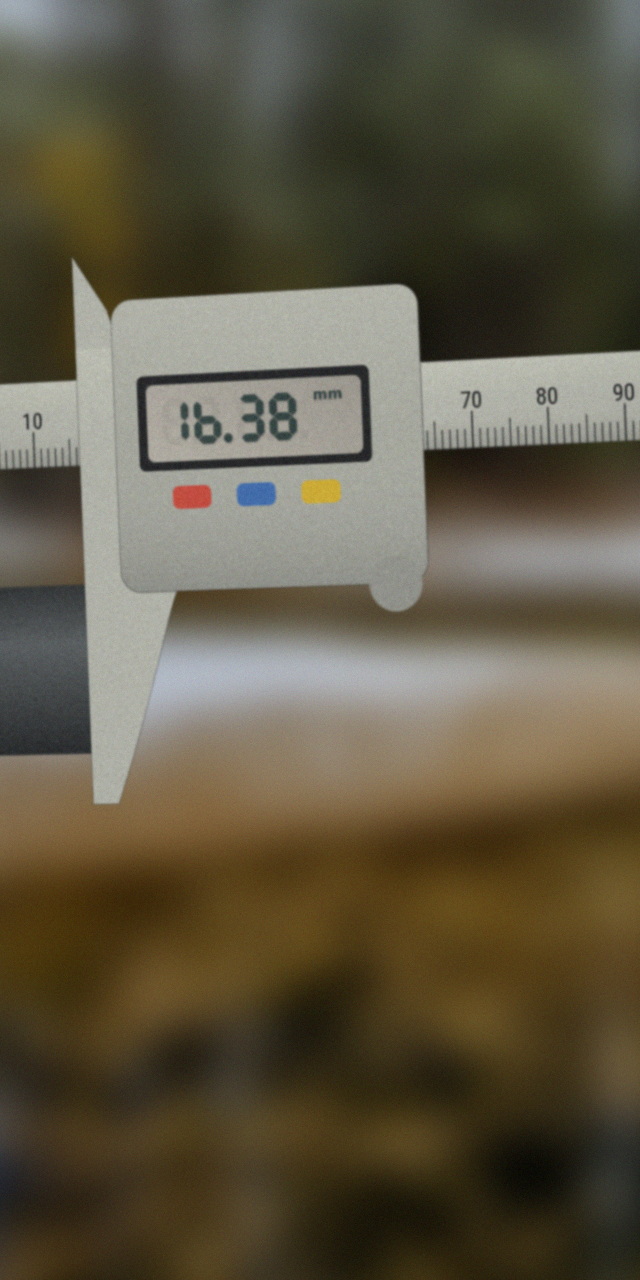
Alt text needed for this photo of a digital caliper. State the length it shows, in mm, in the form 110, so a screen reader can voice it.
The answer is 16.38
